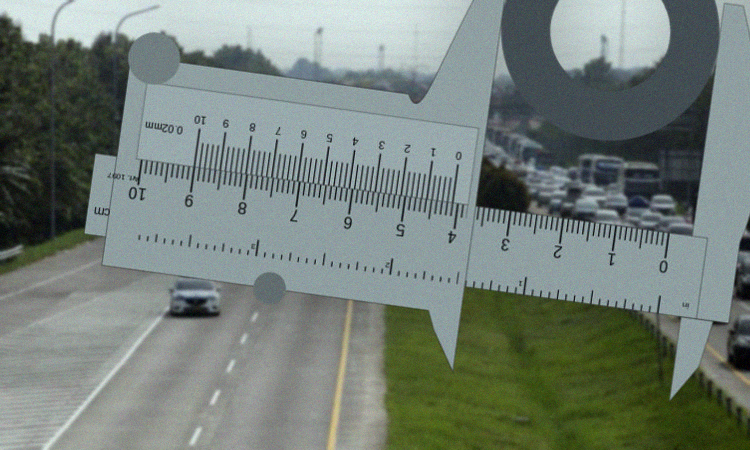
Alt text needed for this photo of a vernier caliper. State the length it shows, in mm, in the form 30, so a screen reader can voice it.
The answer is 41.0
